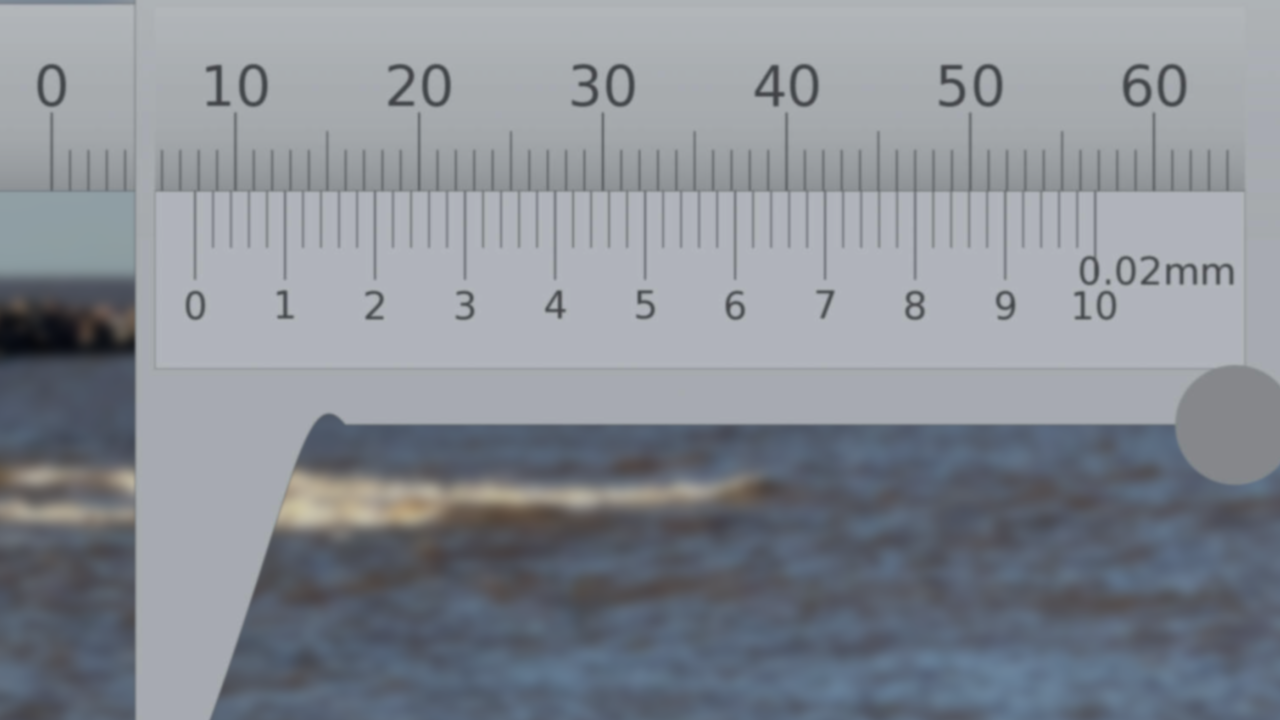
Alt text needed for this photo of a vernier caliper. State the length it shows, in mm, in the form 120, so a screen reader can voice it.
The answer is 7.8
